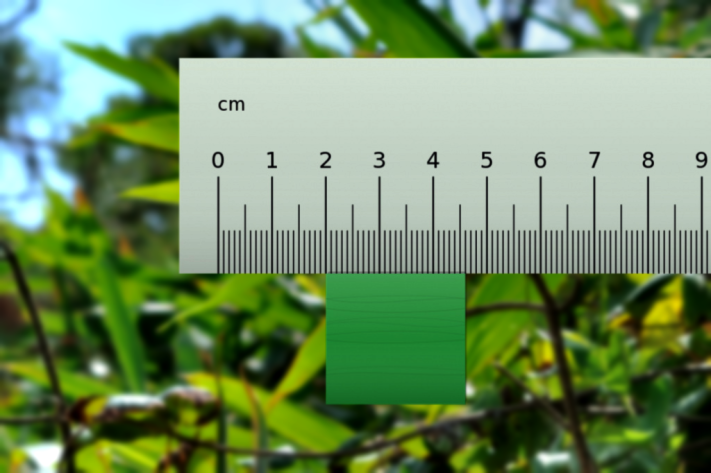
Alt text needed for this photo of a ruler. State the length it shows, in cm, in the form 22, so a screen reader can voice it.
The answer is 2.6
